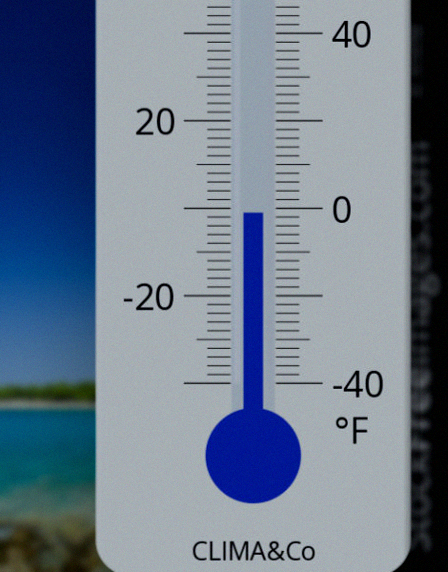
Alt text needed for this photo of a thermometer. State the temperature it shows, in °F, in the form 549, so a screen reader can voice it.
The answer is -1
